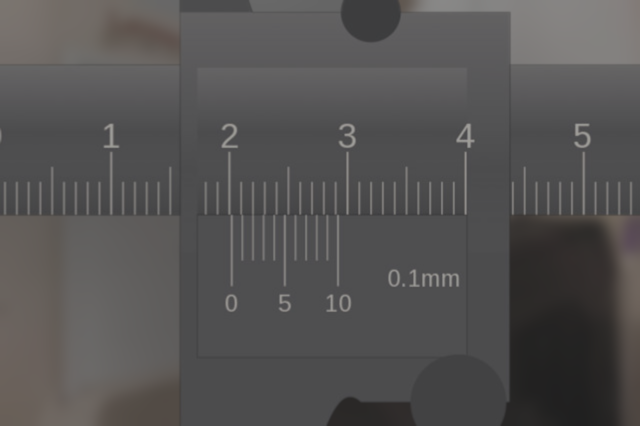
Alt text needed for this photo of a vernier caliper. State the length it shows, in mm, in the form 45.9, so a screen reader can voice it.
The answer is 20.2
